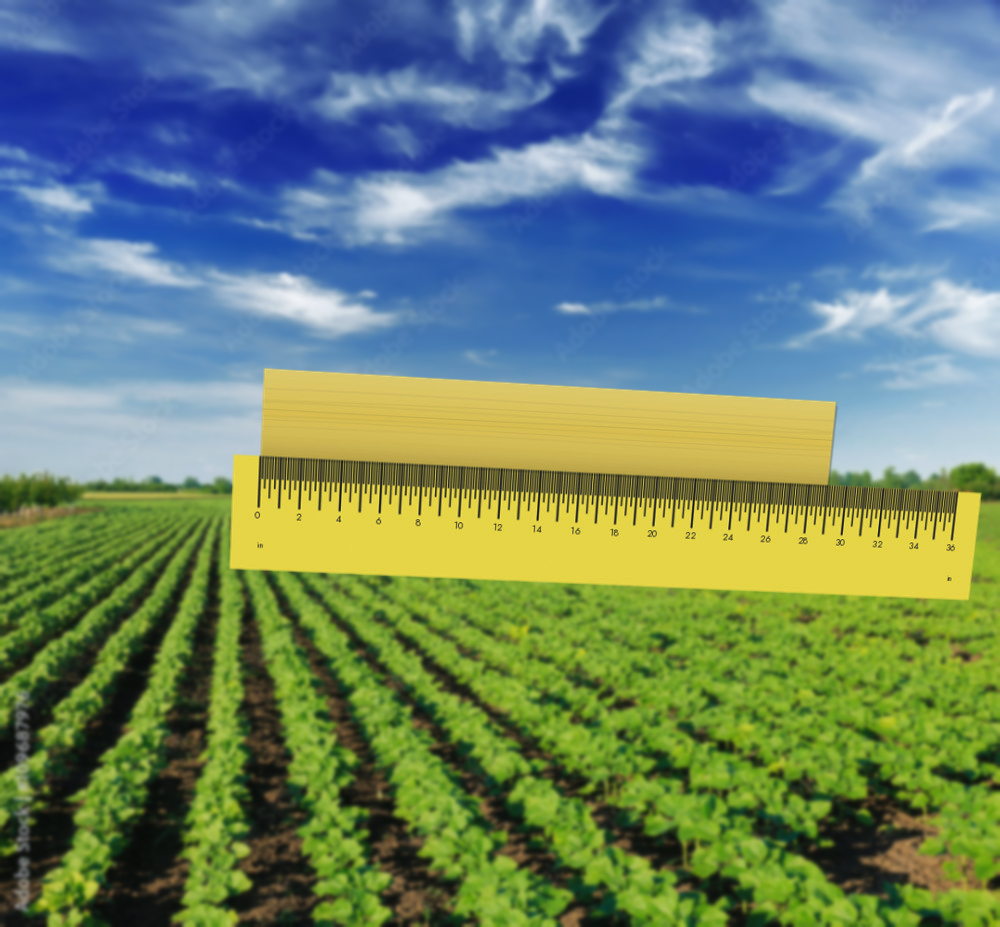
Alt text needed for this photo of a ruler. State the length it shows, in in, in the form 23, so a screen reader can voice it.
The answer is 29
